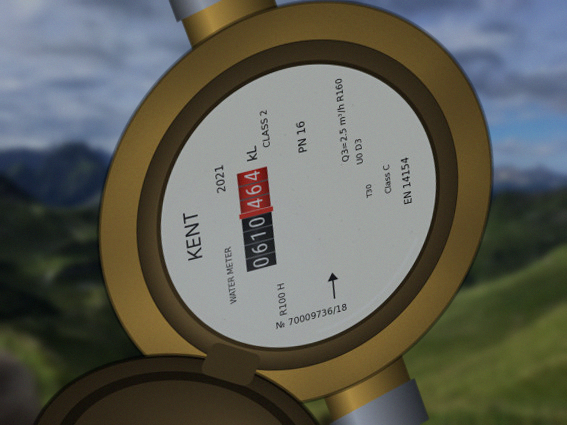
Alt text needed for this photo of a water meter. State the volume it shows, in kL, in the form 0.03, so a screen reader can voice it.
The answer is 610.464
